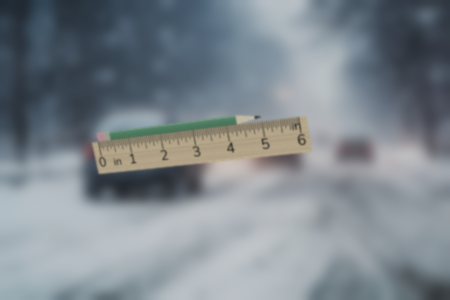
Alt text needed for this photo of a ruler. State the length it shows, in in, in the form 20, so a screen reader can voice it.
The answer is 5
